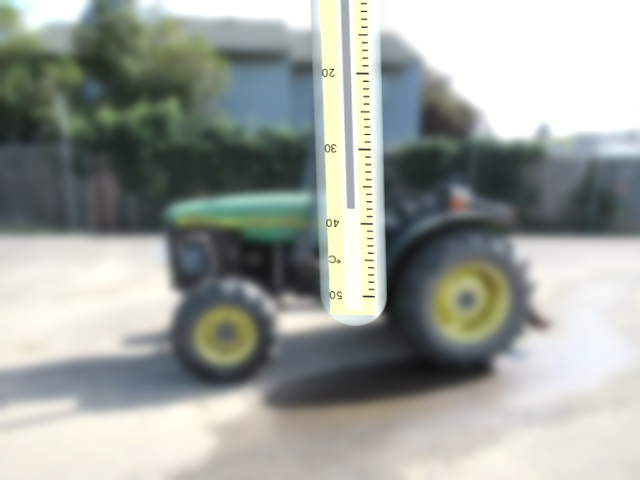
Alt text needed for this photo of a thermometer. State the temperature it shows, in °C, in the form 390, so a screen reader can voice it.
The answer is 38
